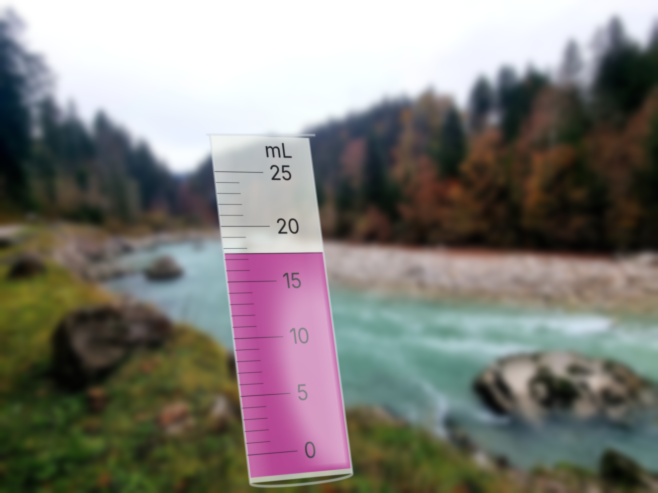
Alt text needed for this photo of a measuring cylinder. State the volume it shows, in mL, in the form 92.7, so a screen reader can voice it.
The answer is 17.5
